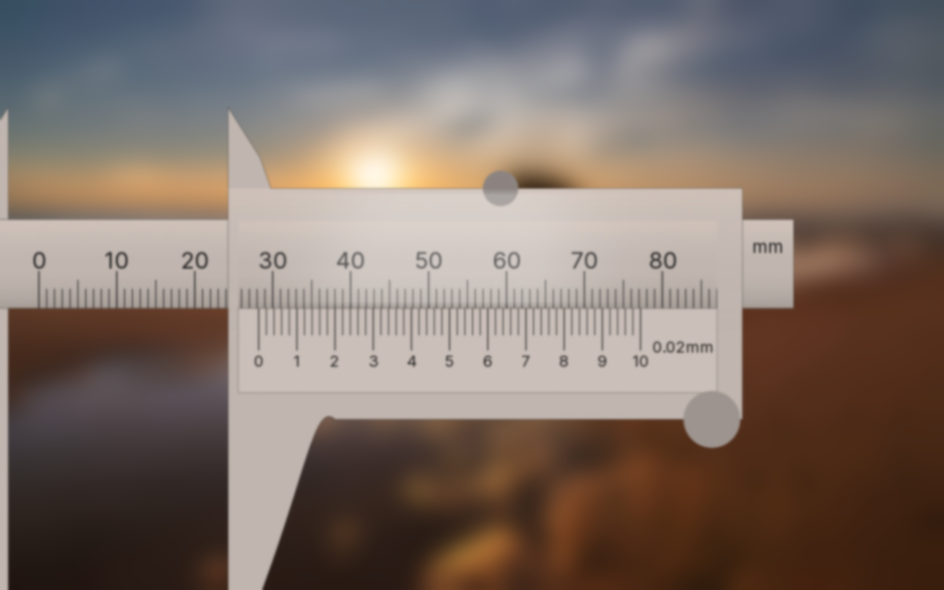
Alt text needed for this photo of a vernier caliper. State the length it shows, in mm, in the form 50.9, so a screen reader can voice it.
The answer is 28.2
